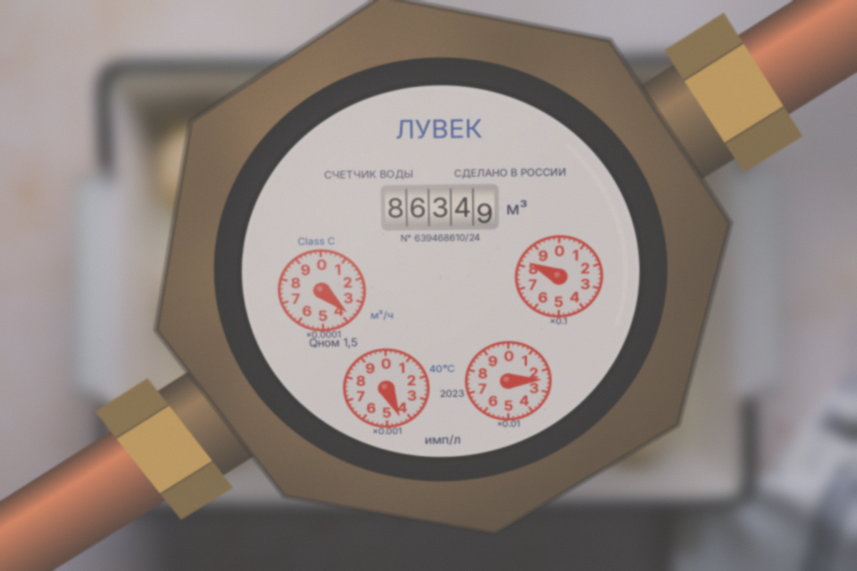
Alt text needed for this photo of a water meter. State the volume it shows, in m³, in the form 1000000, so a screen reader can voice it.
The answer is 86348.8243
